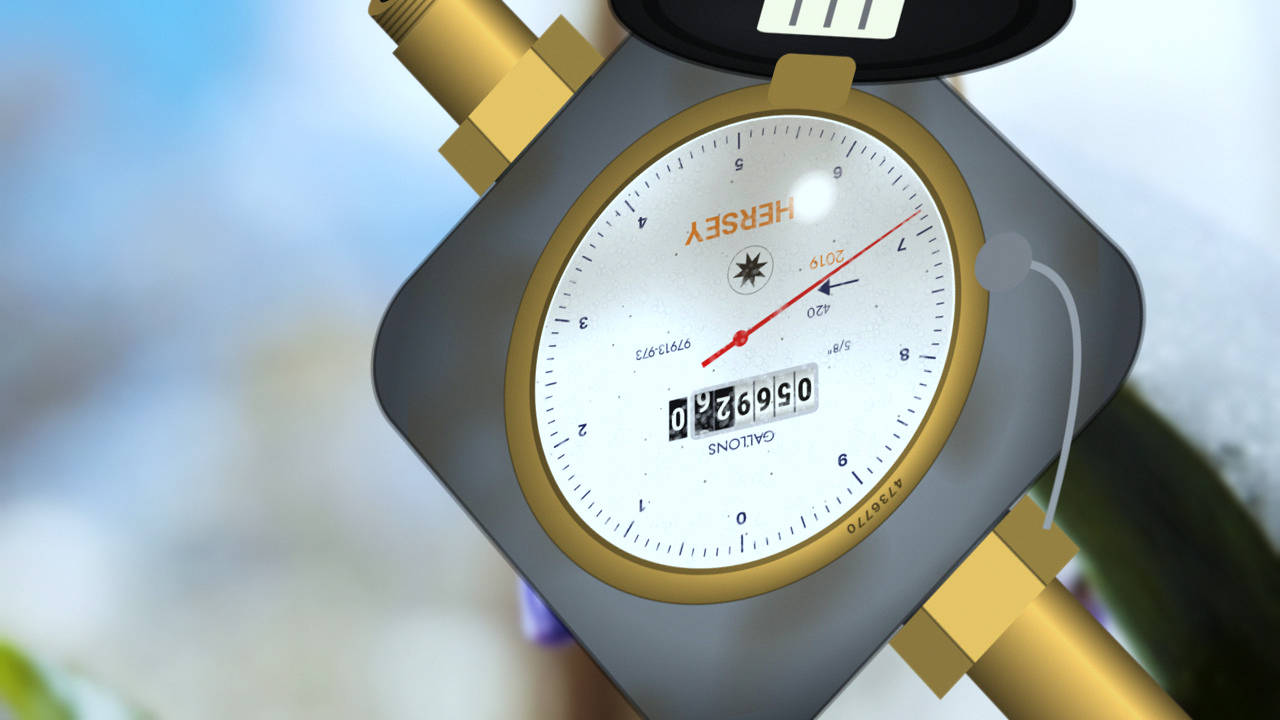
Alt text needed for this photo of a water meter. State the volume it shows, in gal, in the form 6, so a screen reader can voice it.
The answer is 569256.8
